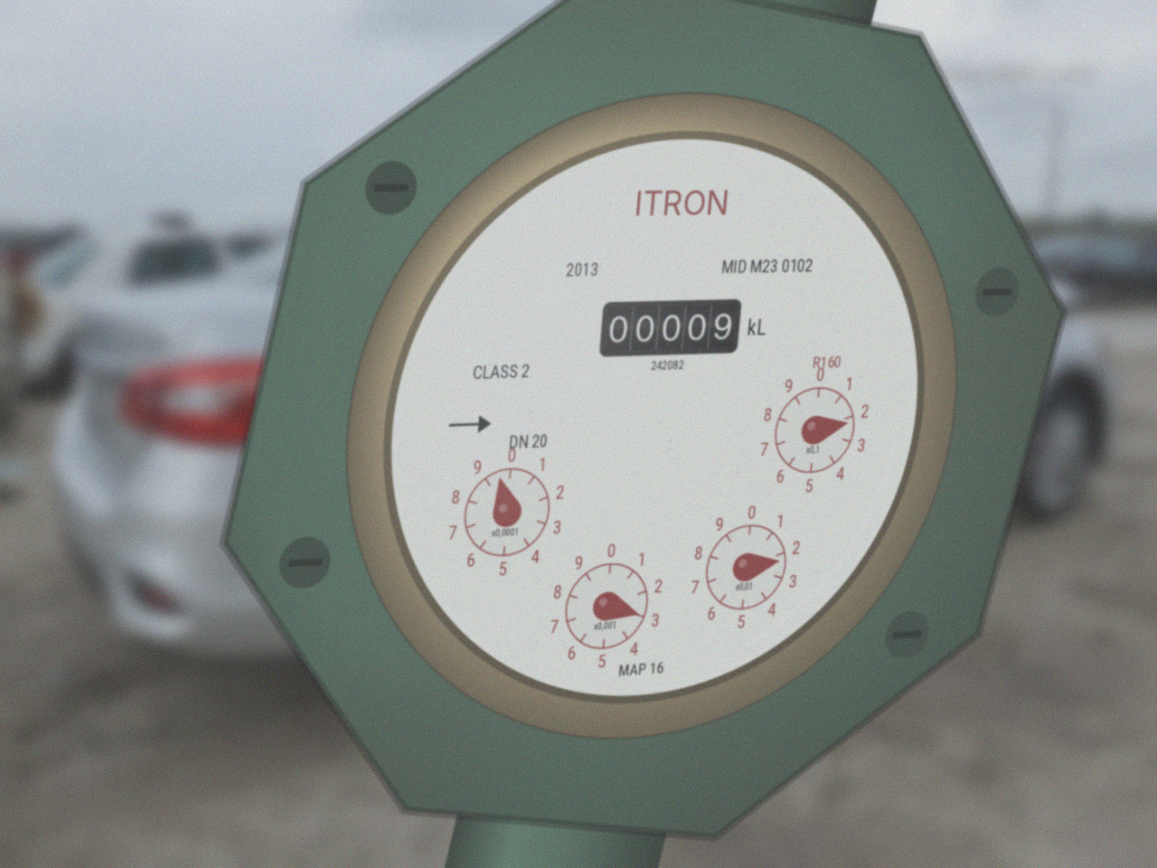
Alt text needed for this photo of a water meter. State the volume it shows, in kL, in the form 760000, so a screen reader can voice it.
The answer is 9.2229
